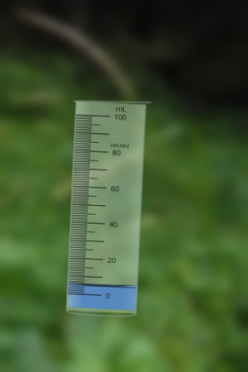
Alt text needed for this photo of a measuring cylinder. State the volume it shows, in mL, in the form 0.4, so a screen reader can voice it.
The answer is 5
